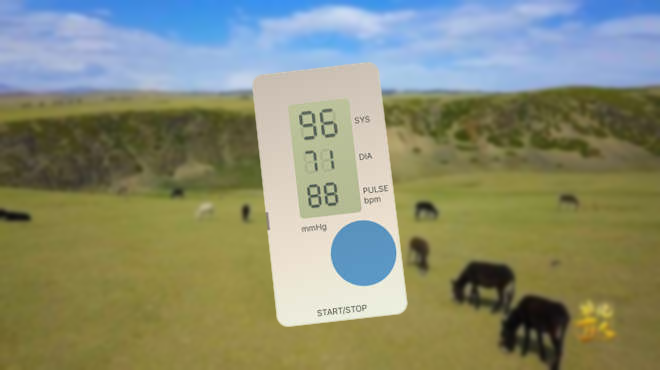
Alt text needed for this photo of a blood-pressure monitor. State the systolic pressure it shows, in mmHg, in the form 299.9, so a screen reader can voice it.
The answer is 96
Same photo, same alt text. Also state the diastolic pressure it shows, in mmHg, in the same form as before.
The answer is 71
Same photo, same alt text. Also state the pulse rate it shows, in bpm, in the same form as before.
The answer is 88
